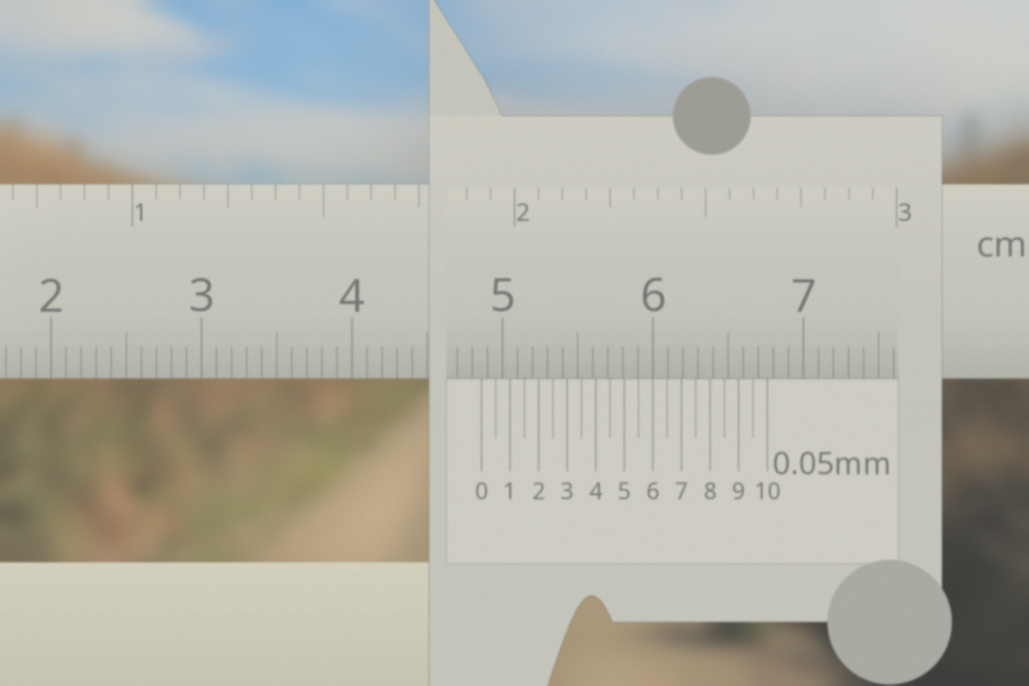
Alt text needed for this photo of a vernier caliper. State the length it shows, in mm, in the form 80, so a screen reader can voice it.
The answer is 48.6
